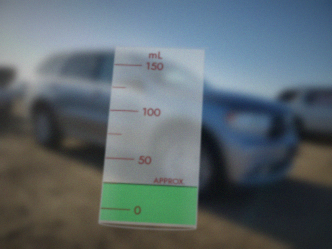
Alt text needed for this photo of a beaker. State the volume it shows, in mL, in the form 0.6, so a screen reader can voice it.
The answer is 25
